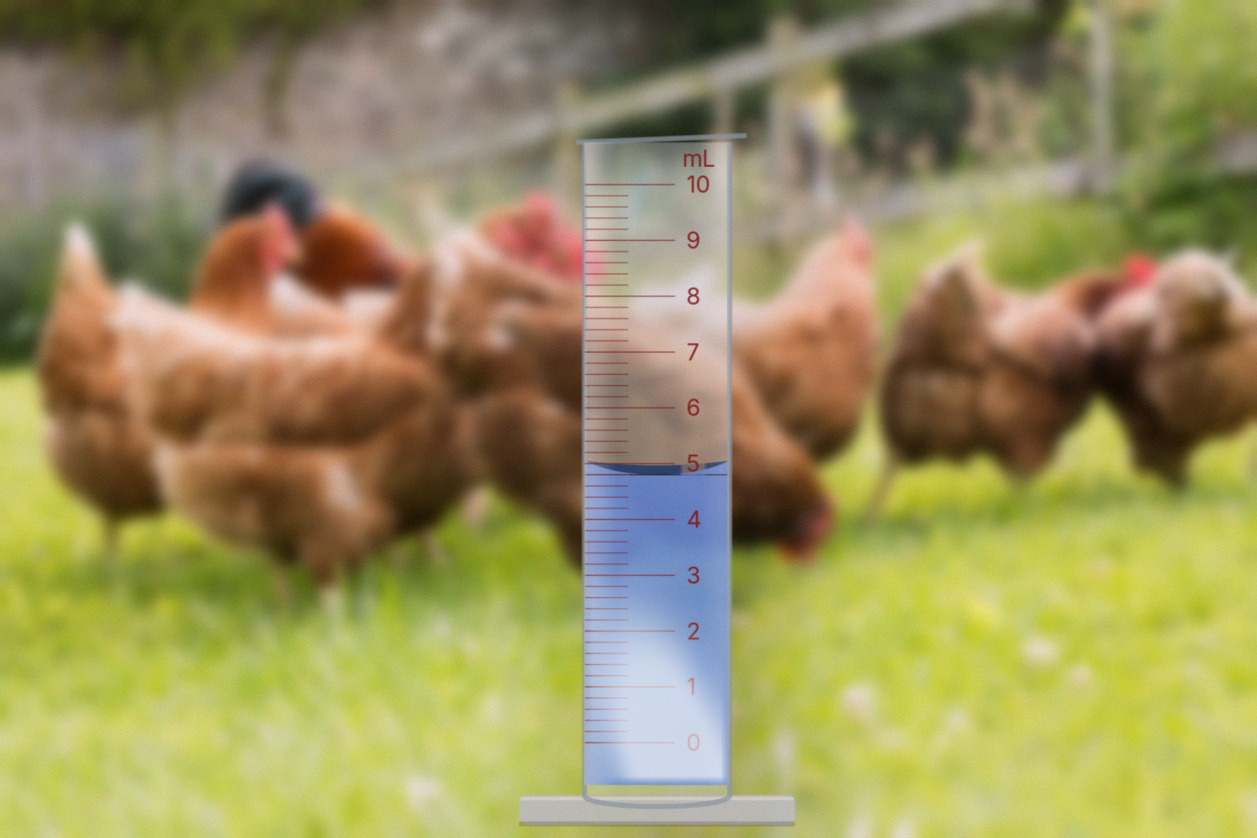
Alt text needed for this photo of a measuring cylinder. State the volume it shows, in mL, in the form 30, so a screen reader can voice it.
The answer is 4.8
